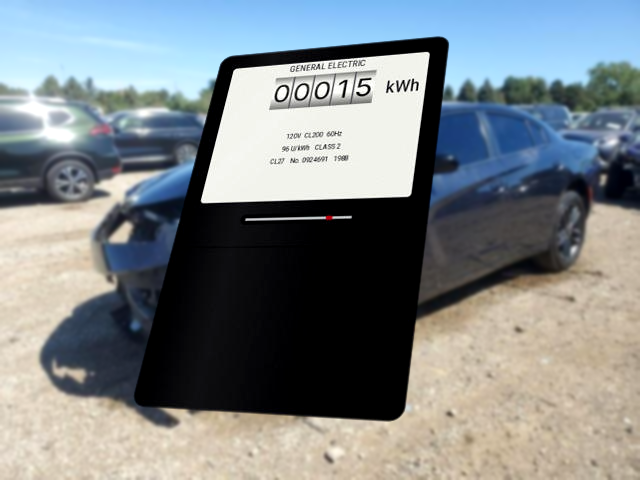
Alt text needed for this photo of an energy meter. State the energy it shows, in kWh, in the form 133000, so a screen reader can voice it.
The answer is 15
